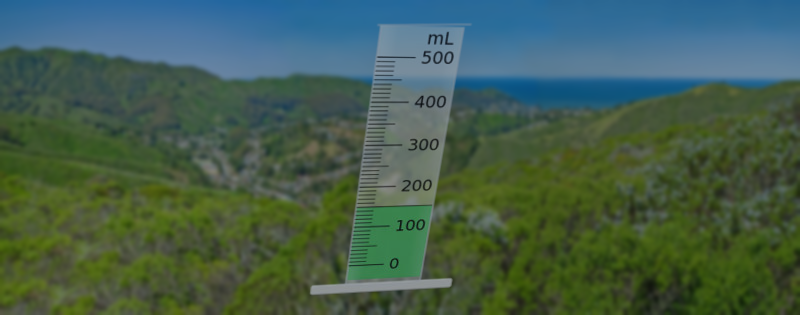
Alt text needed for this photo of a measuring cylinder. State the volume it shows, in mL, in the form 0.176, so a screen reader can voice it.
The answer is 150
